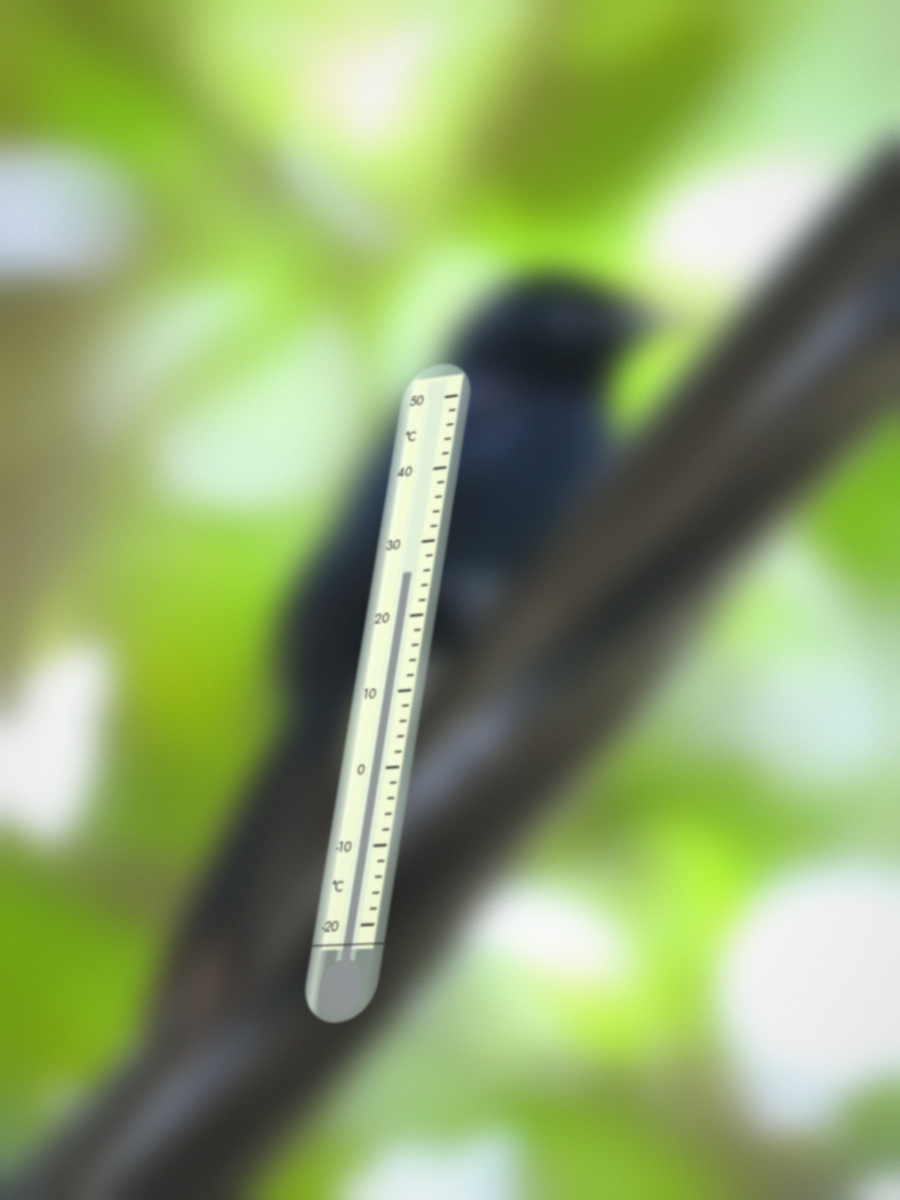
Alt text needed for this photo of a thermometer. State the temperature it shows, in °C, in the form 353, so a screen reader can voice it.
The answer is 26
